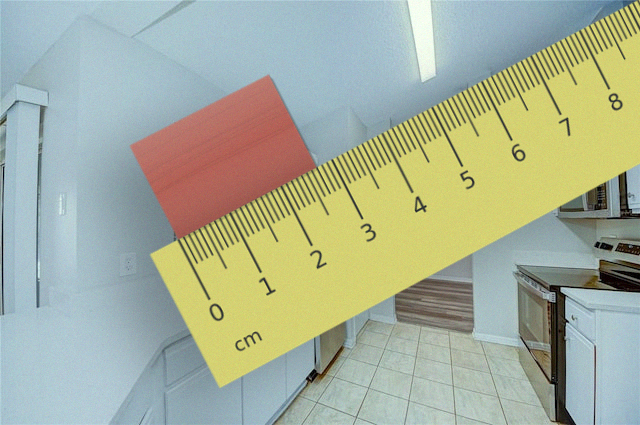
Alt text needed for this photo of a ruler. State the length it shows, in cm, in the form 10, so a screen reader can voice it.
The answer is 2.7
